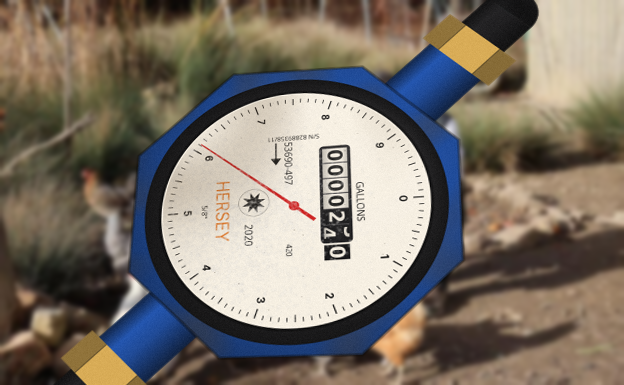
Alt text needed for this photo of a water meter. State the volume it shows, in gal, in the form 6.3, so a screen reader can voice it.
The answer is 236.1
